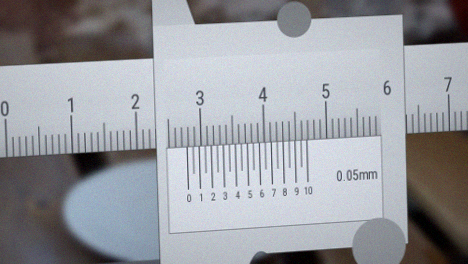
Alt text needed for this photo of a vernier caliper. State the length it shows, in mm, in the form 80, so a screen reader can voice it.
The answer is 27.8
